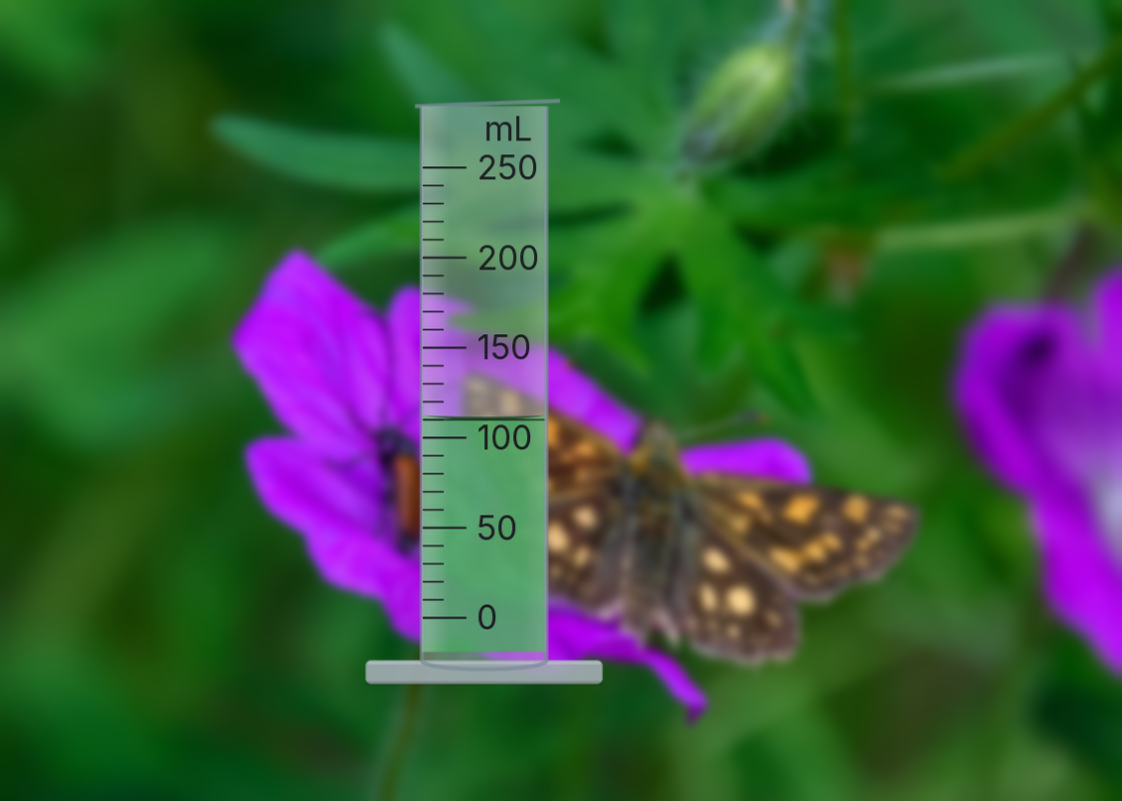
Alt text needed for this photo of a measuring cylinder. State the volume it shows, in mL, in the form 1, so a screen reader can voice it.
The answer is 110
